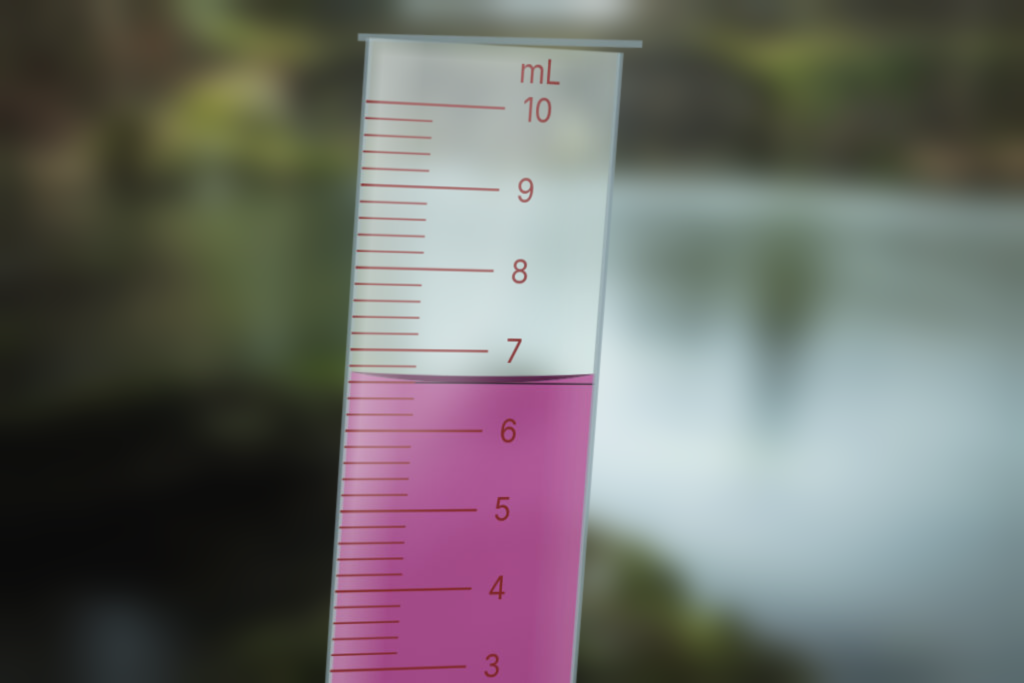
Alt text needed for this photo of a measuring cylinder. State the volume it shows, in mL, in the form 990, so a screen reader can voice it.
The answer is 6.6
